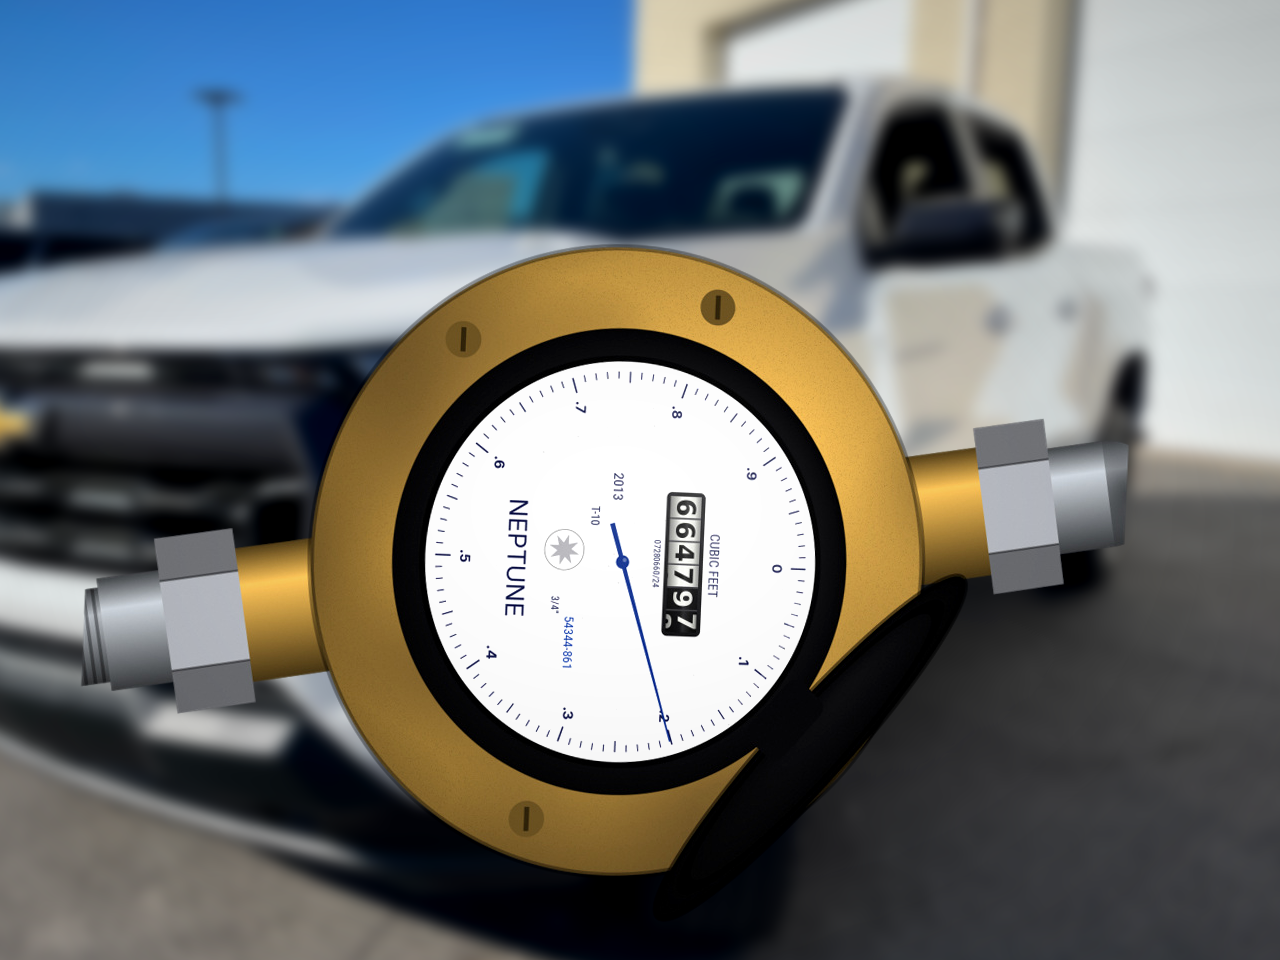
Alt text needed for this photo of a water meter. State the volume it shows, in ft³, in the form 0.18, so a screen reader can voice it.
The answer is 664797.20
